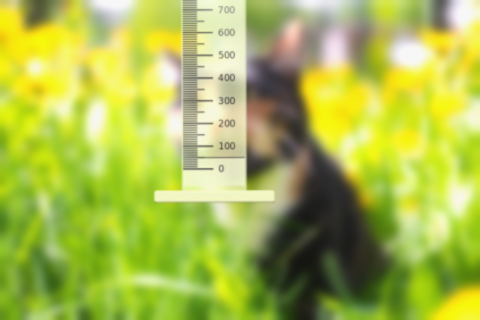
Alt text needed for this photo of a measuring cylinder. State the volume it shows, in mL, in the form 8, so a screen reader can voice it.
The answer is 50
